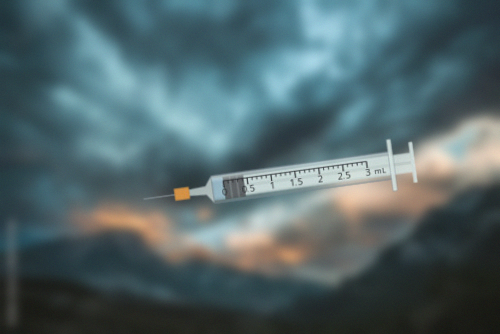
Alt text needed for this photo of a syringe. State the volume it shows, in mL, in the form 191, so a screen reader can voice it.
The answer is 0
